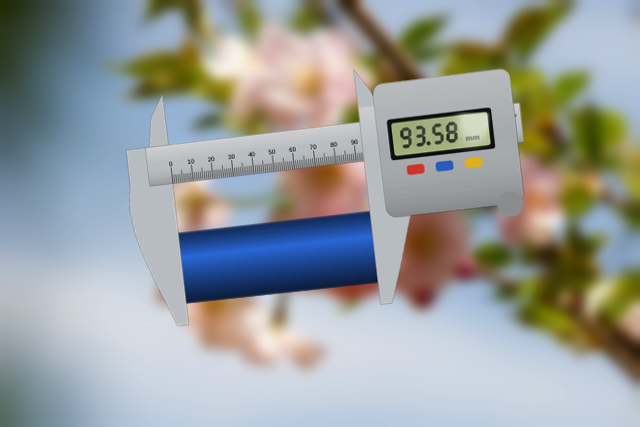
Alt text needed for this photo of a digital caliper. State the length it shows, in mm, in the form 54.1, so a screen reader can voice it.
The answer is 93.58
